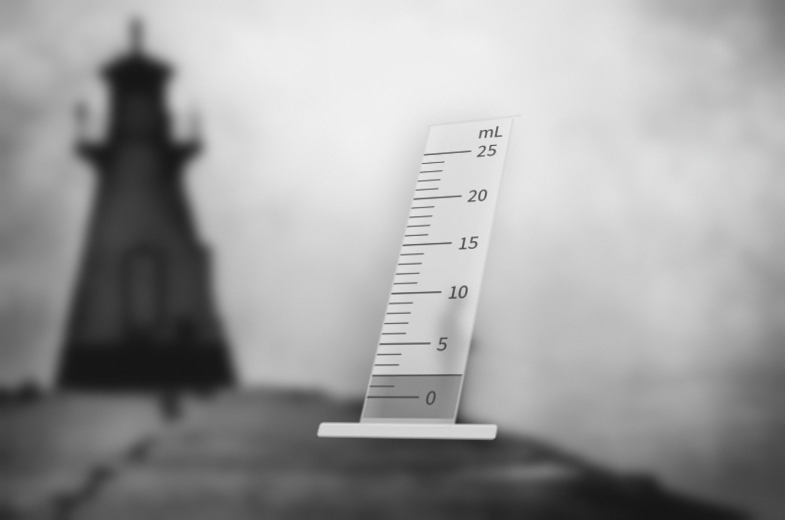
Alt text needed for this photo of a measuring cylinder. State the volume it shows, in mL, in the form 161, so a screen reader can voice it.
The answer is 2
